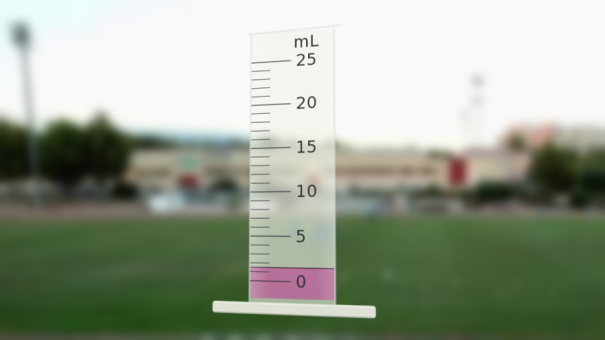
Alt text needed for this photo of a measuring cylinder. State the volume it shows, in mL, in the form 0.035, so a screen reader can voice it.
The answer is 1.5
